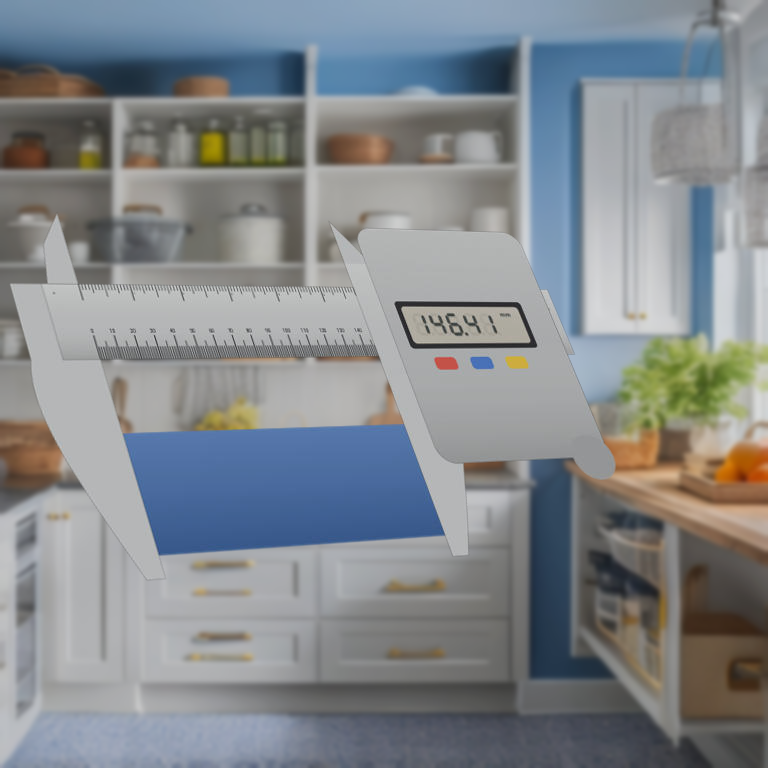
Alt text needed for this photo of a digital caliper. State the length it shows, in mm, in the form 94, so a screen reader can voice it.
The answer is 146.41
